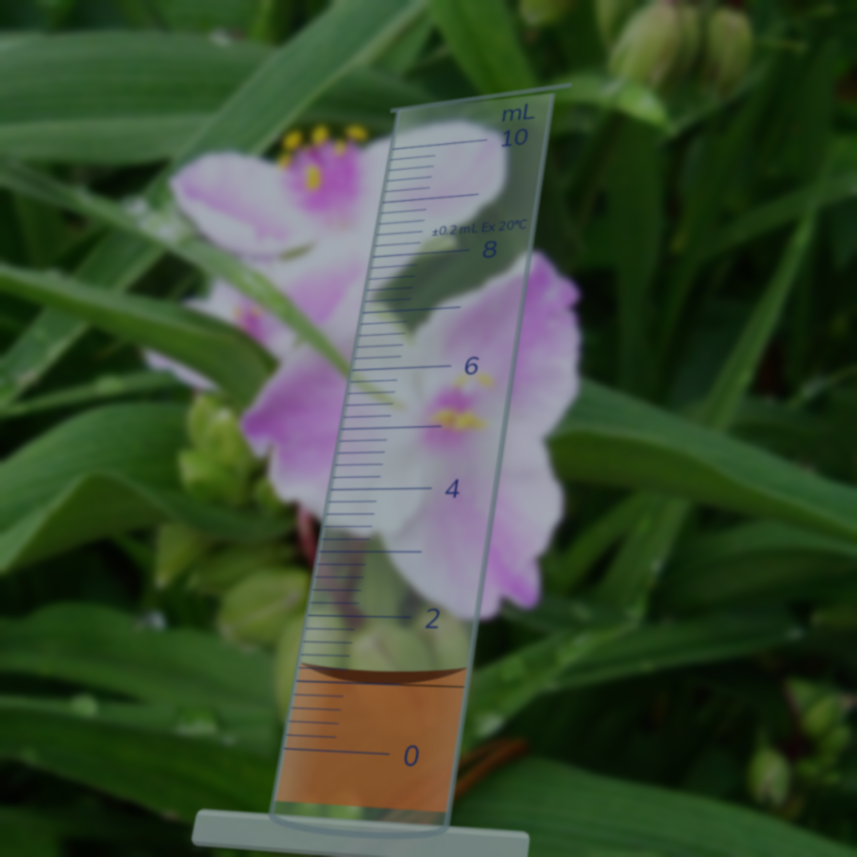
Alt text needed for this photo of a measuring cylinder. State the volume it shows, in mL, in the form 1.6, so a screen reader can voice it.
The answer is 1
